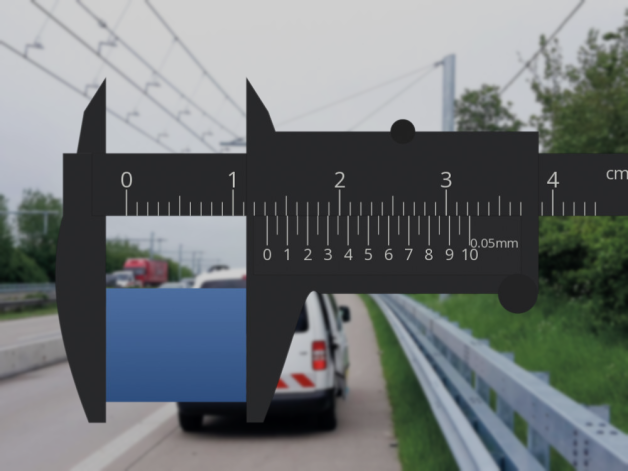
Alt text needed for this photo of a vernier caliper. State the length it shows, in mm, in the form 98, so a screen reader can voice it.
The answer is 13.2
